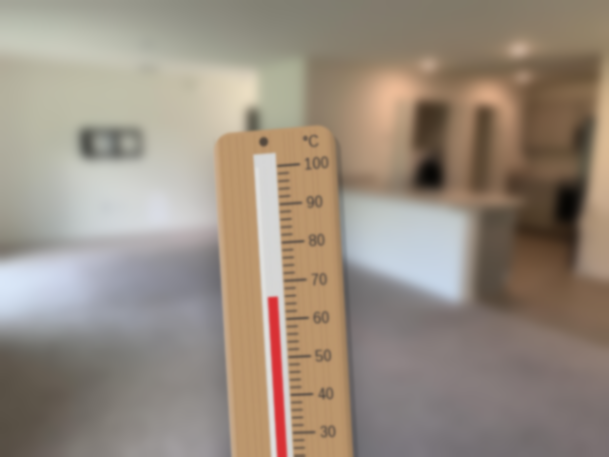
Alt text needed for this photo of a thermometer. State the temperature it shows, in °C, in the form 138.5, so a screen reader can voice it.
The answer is 66
